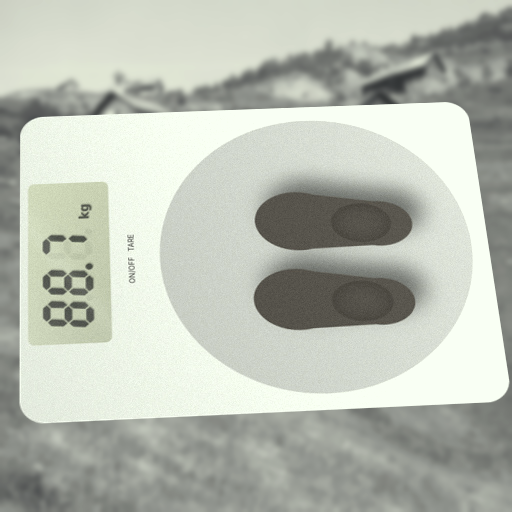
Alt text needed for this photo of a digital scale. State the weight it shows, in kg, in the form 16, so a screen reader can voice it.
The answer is 88.7
